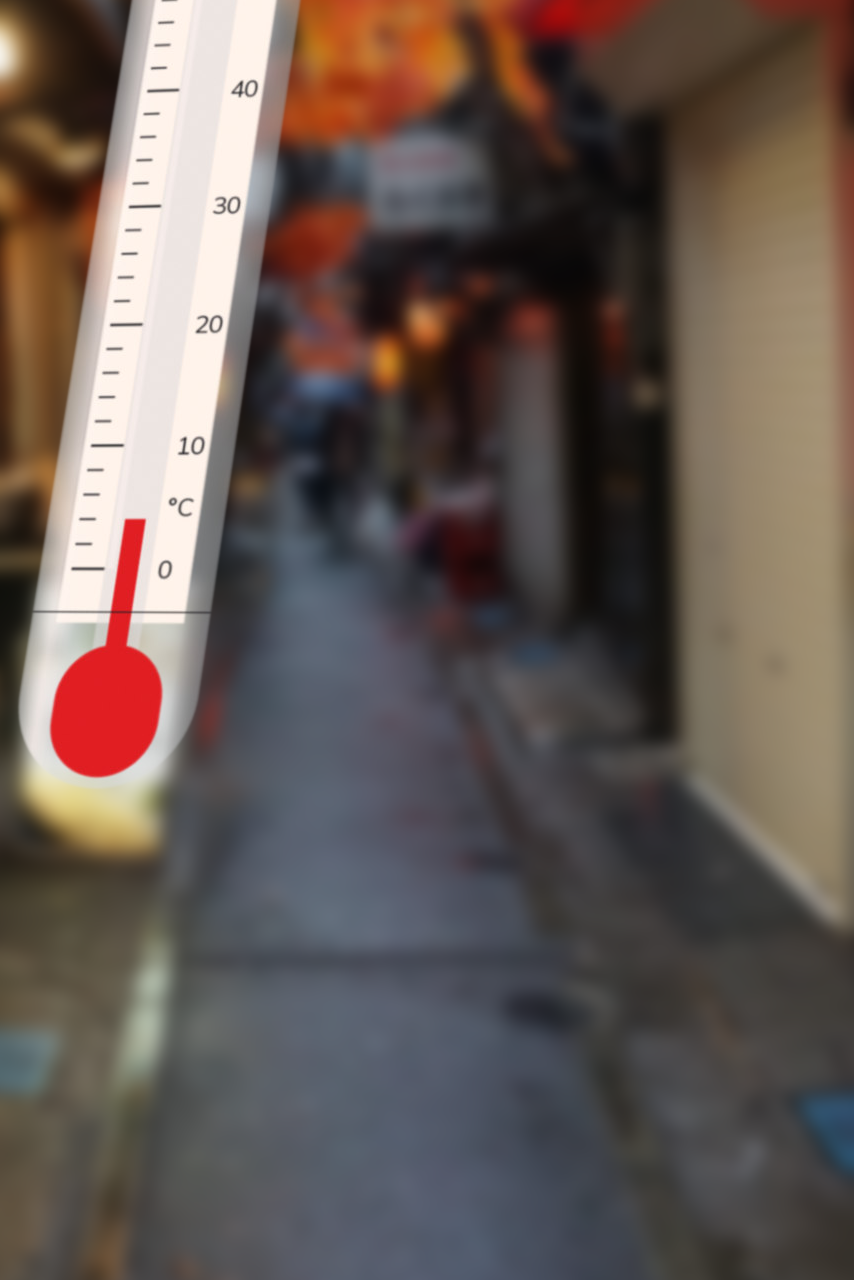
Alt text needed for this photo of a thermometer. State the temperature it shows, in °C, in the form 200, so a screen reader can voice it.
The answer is 4
